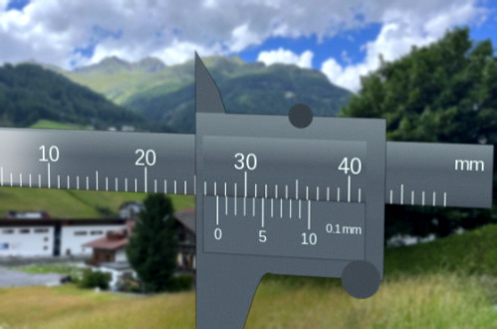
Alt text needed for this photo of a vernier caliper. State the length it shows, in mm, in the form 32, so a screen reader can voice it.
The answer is 27.2
